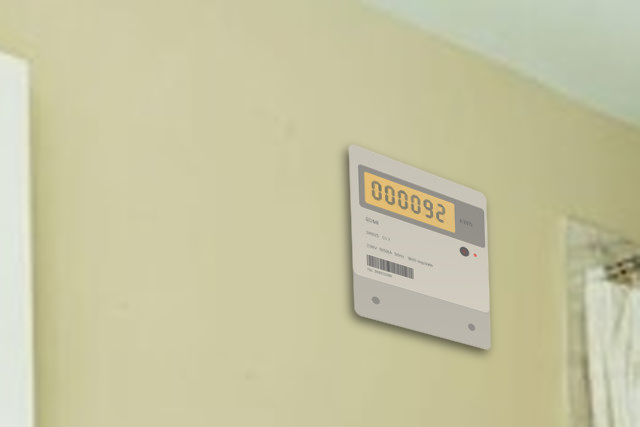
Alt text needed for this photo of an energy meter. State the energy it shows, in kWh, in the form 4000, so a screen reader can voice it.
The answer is 92
